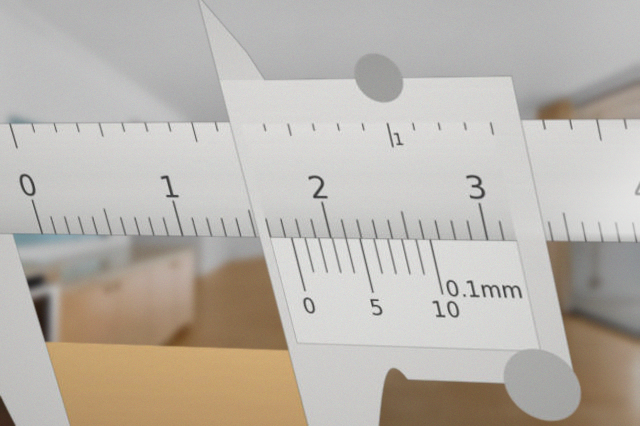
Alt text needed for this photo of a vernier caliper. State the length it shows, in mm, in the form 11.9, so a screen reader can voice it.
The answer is 17.4
